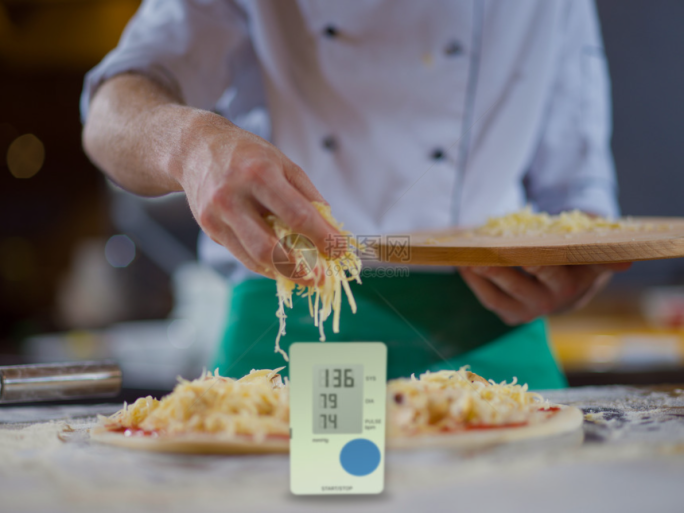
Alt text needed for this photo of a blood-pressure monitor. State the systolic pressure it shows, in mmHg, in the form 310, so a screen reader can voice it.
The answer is 136
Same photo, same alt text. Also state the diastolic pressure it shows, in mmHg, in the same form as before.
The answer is 79
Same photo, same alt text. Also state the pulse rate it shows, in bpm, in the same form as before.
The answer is 74
